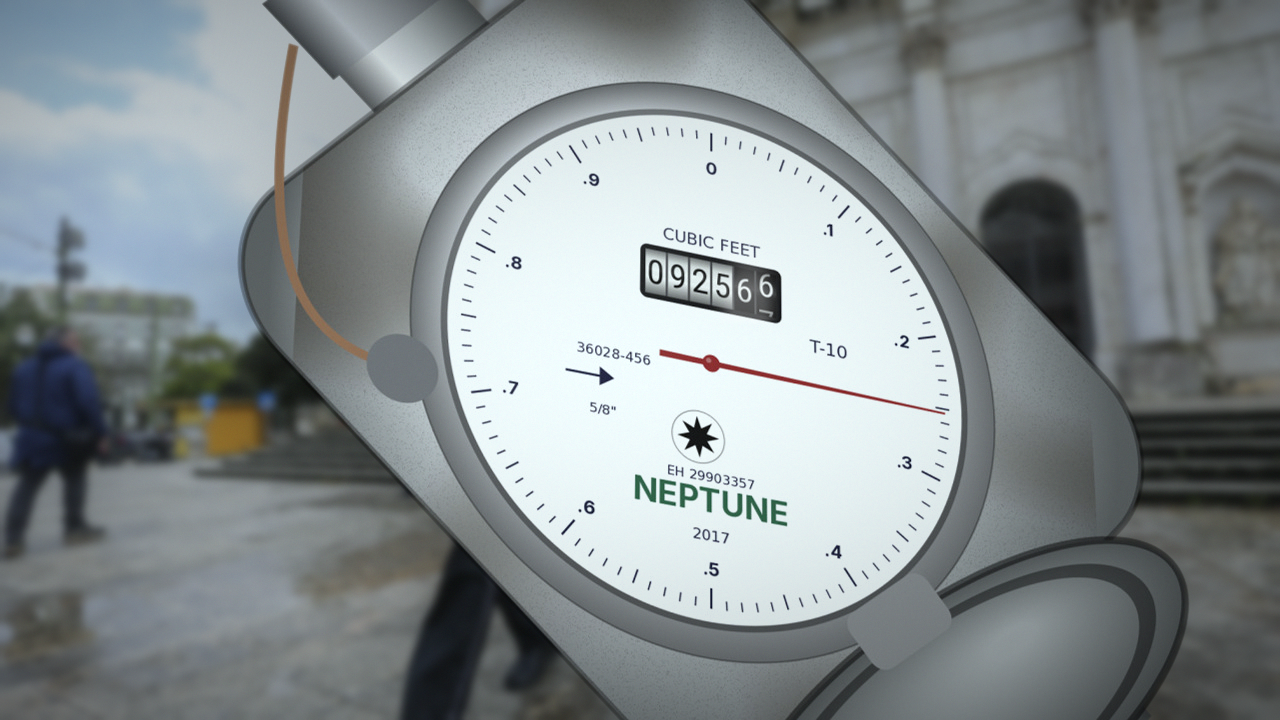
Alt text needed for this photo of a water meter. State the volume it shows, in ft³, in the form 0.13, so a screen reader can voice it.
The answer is 92566.25
